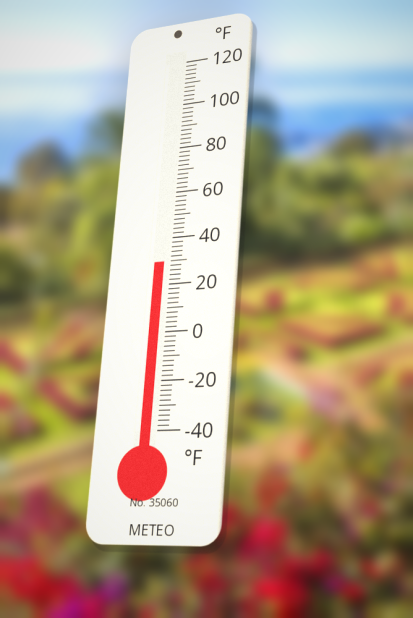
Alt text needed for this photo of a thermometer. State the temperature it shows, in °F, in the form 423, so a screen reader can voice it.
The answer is 30
